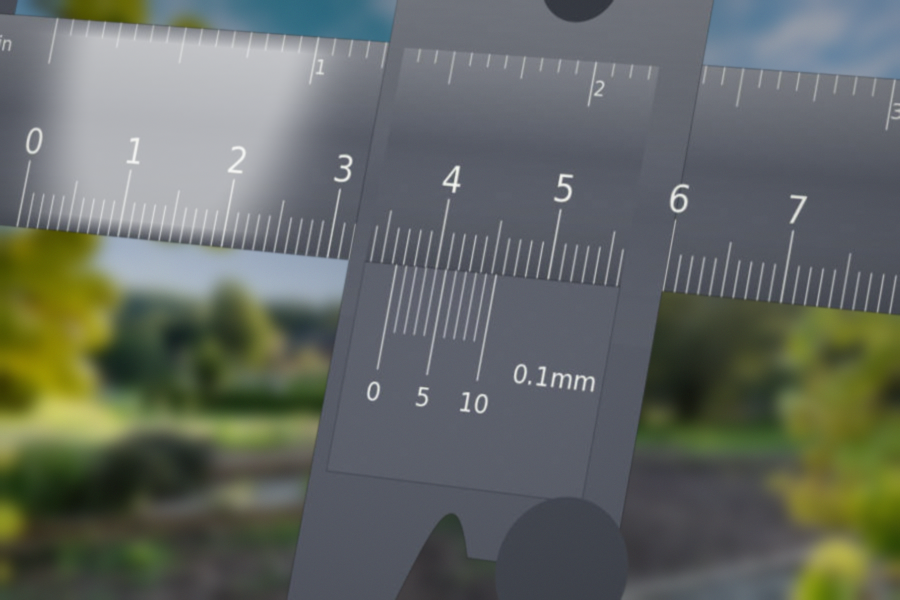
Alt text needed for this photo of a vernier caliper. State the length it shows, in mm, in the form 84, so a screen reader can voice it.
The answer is 36.4
